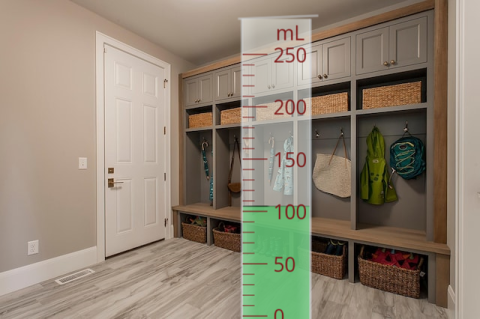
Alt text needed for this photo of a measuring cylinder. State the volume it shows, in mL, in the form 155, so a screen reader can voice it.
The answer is 105
